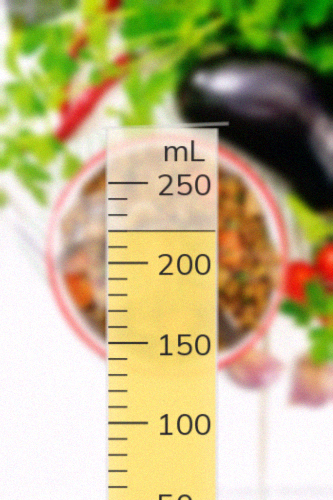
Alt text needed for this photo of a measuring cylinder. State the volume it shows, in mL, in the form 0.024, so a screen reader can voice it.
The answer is 220
